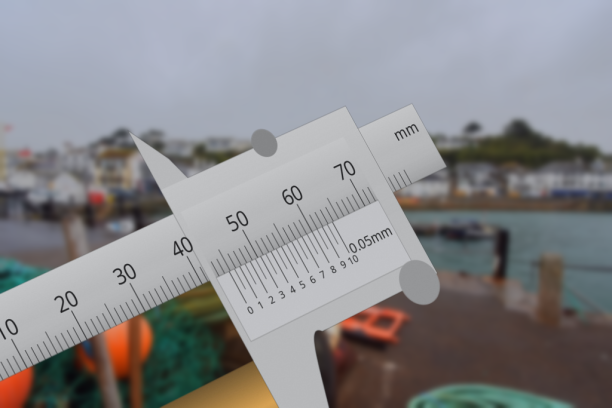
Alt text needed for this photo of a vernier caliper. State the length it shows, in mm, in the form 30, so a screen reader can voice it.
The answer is 44.8
